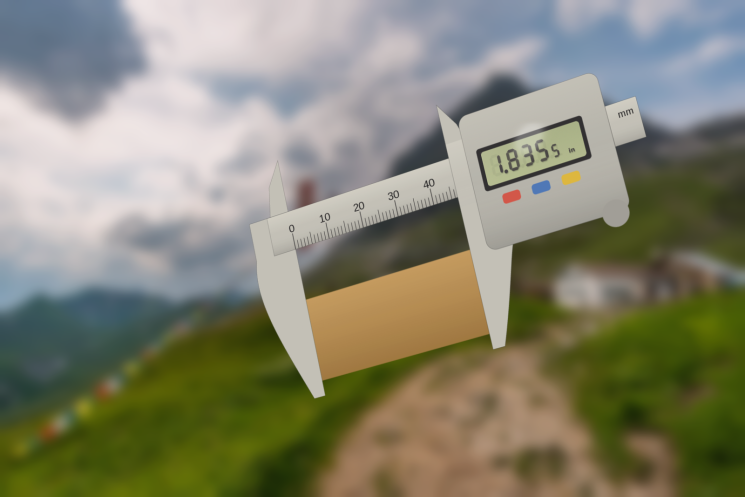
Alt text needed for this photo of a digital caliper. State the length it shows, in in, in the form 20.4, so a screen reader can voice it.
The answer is 1.8355
